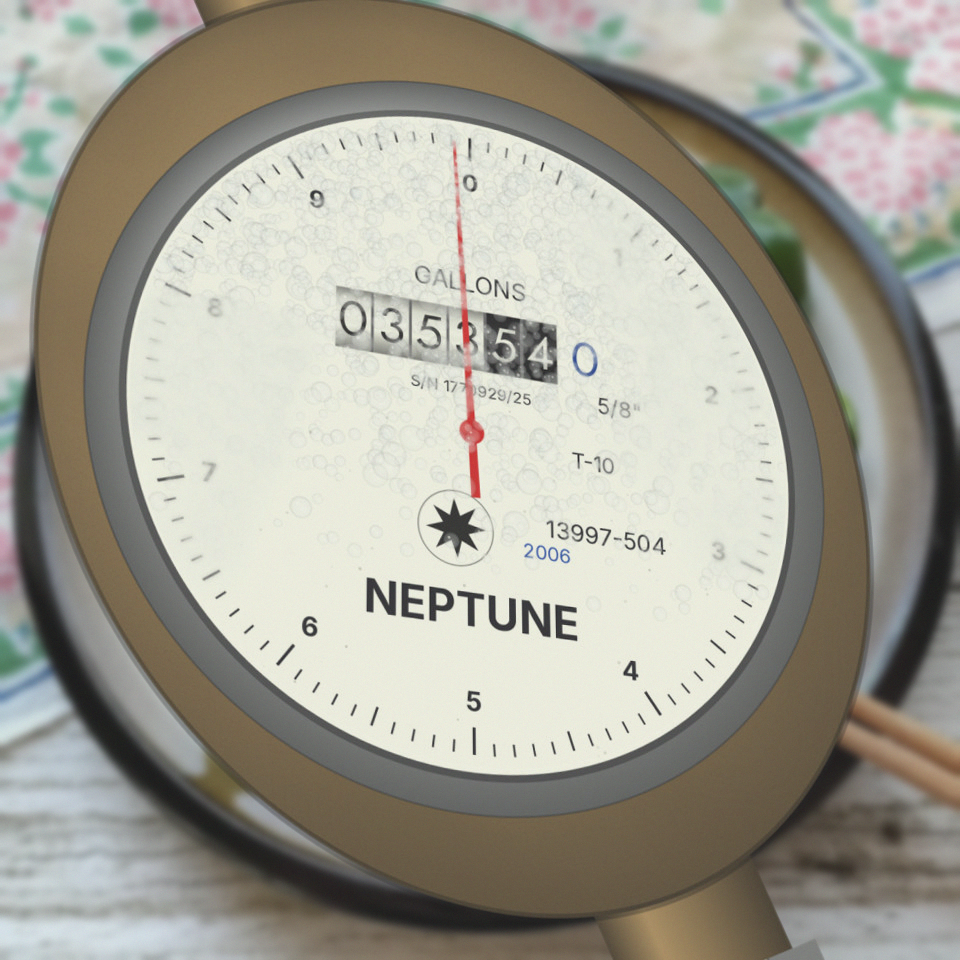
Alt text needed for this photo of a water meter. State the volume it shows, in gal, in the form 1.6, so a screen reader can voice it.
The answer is 353539.9
